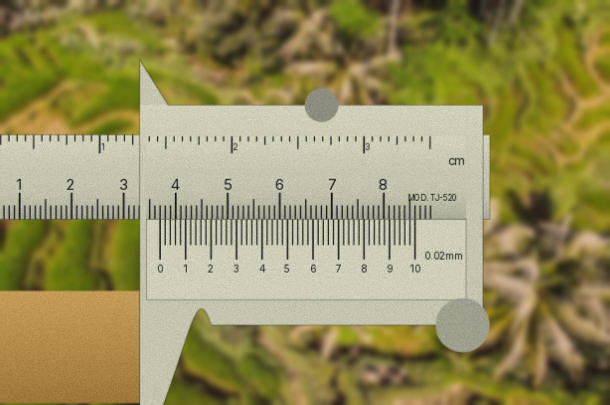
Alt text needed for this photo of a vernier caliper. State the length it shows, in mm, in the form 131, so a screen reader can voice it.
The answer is 37.0
